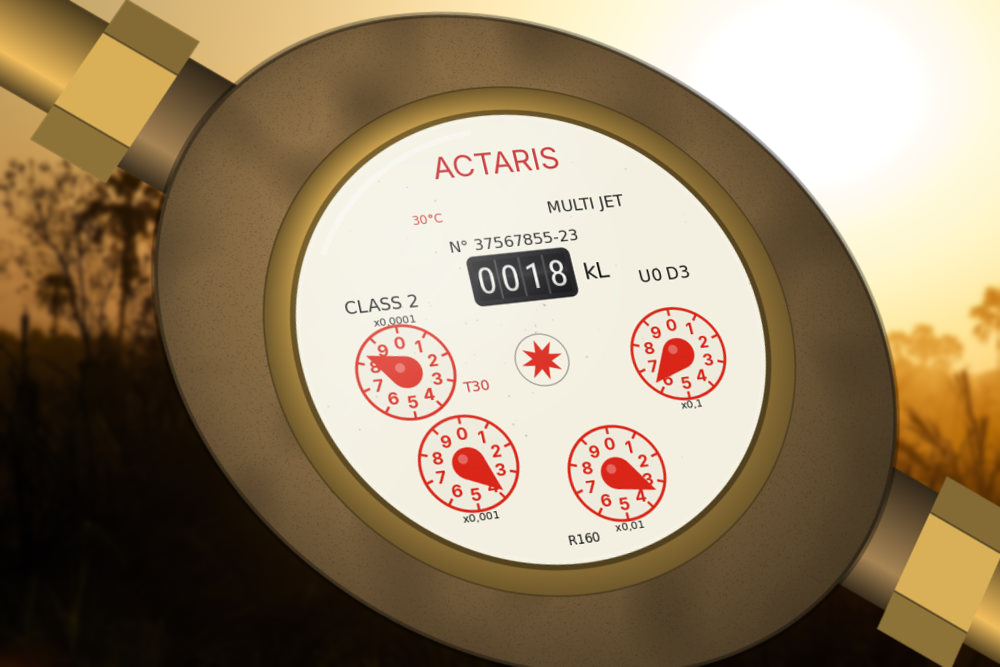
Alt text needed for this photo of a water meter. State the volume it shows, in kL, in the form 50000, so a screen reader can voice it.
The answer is 18.6338
